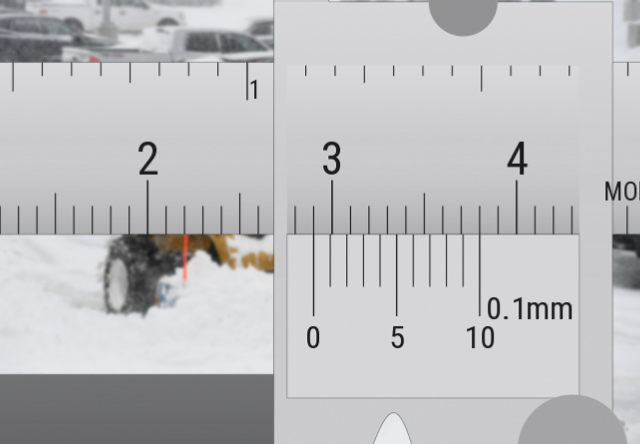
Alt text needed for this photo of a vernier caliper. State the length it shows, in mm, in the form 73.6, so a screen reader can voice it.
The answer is 29.0
